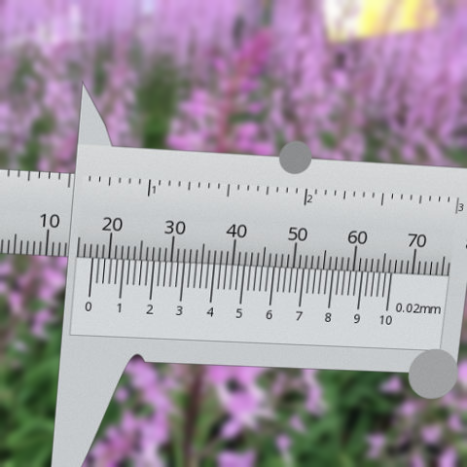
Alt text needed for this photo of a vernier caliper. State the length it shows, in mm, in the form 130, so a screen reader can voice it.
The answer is 17.4
